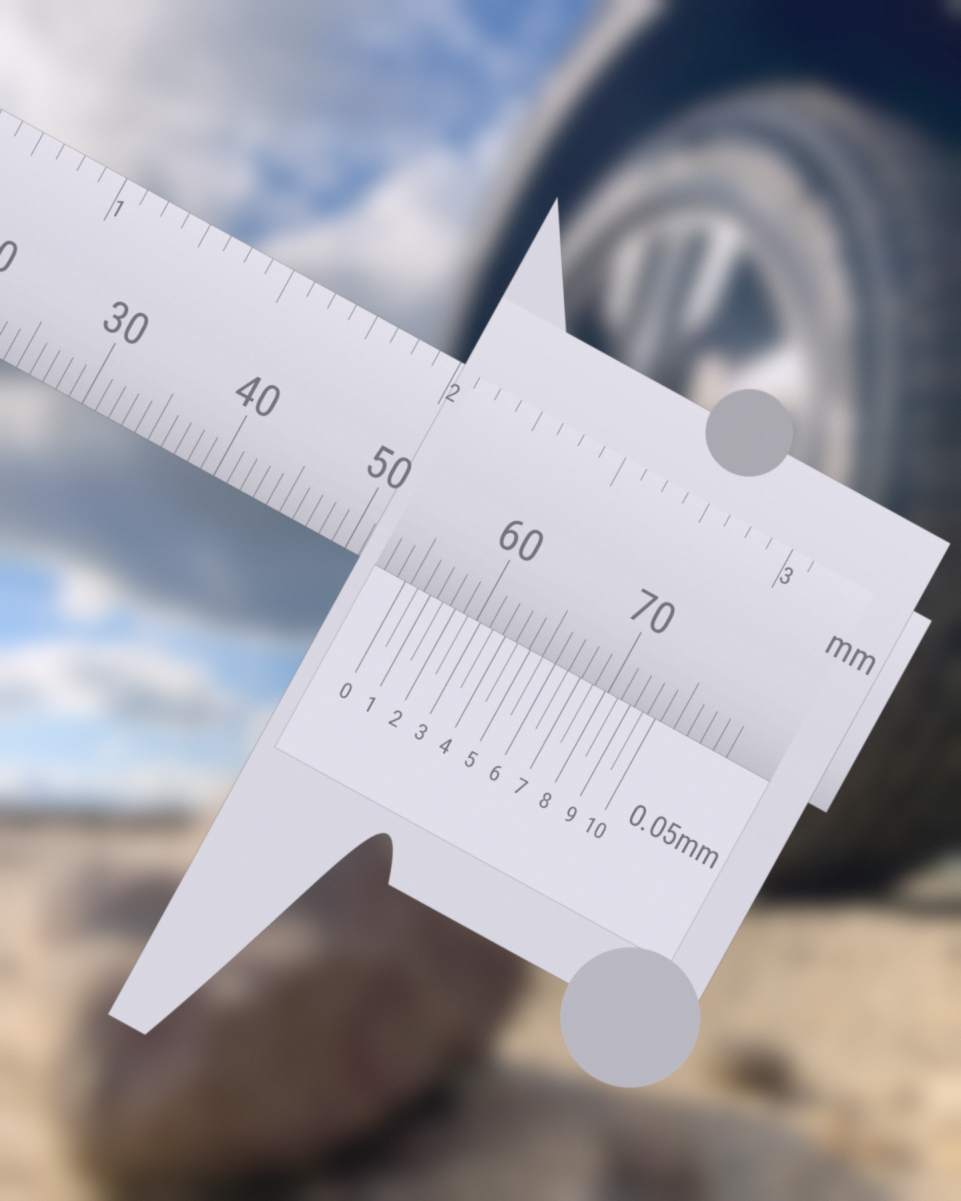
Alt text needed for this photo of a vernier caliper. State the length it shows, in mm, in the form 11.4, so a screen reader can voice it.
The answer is 54.6
